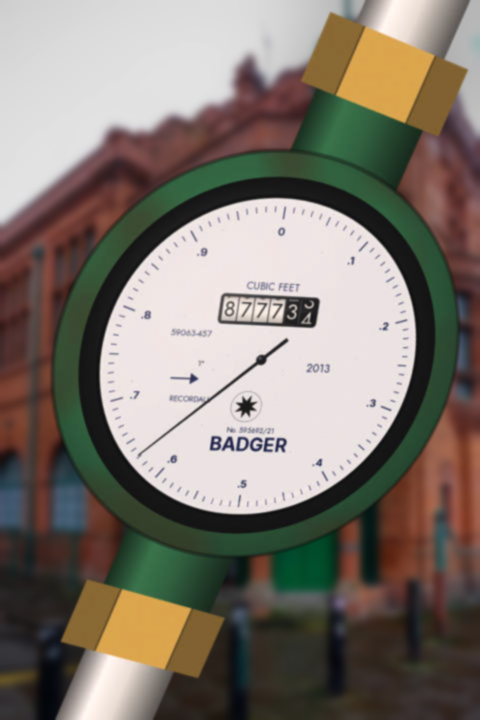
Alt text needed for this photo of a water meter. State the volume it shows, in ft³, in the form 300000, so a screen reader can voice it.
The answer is 877733.63
